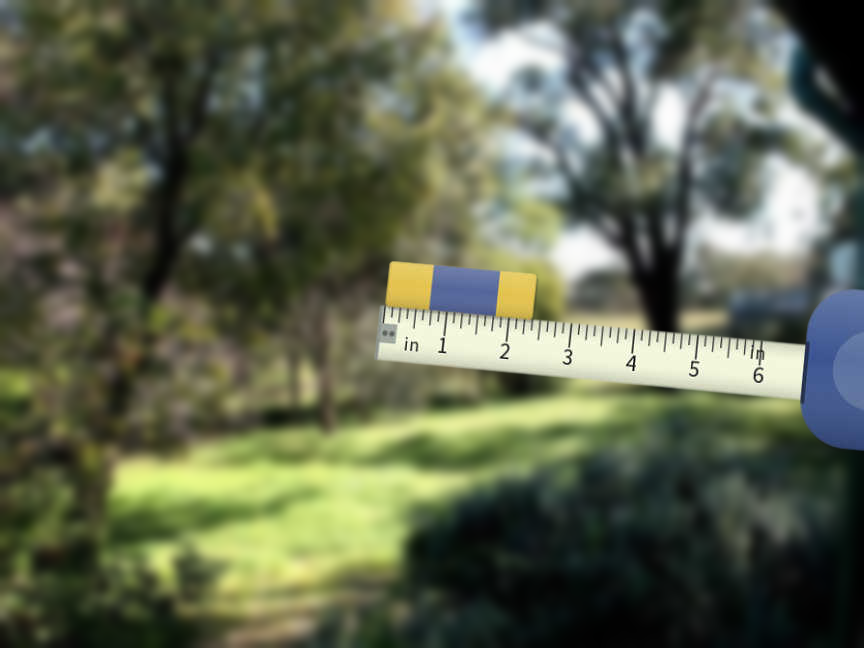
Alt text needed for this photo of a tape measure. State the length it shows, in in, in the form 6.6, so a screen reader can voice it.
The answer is 2.375
